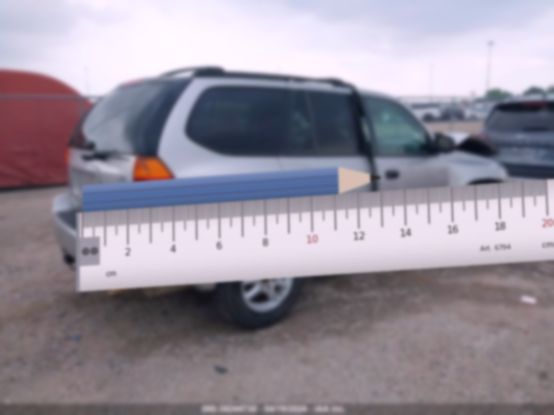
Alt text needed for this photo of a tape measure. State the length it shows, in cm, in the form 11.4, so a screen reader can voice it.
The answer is 13
